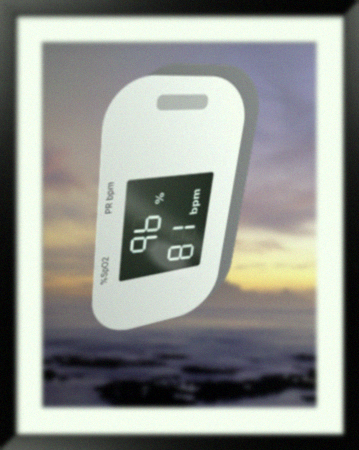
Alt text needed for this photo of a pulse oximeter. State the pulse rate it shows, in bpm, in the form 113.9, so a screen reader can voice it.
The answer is 81
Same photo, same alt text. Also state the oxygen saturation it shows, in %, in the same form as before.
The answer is 96
